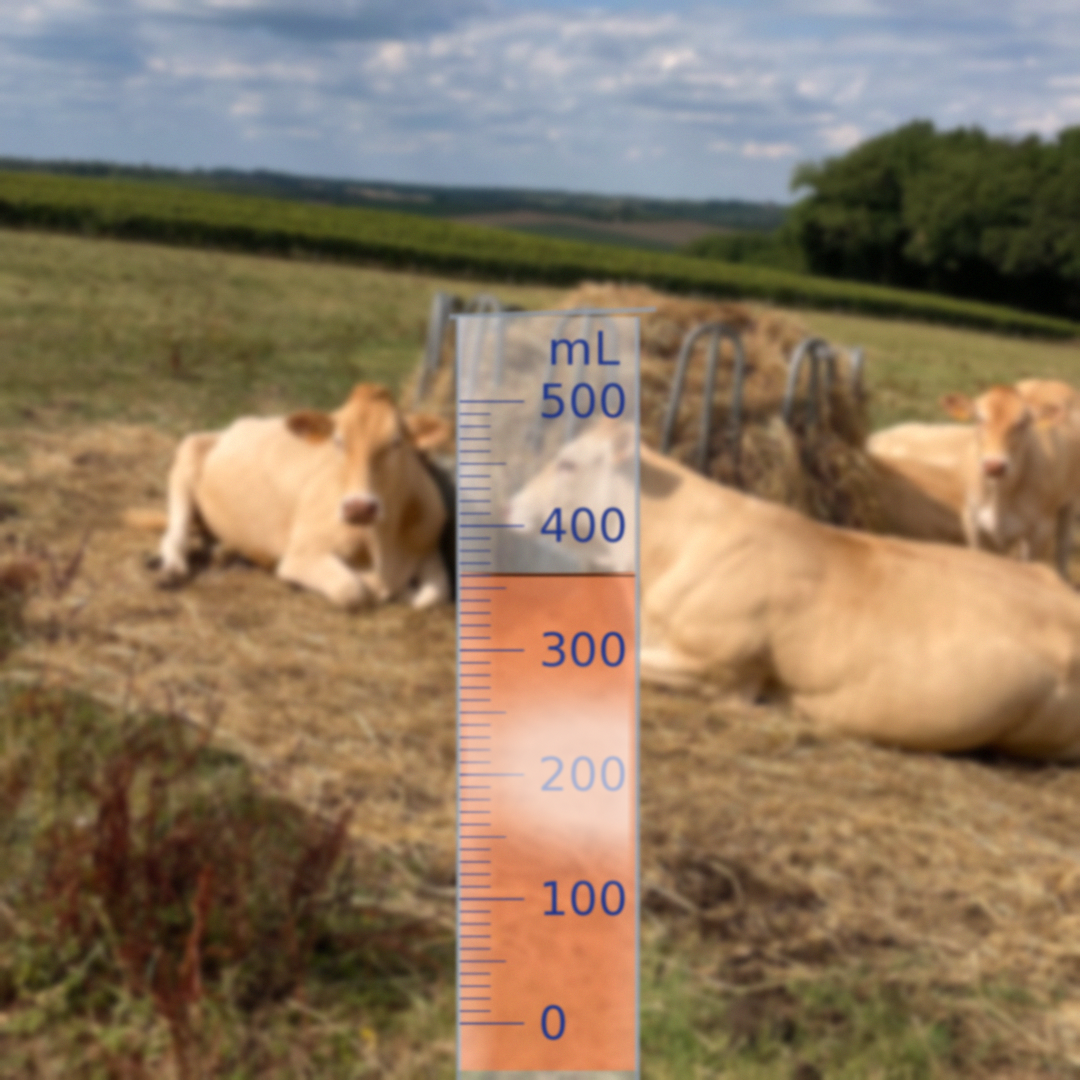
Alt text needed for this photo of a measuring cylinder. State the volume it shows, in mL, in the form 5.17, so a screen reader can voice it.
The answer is 360
